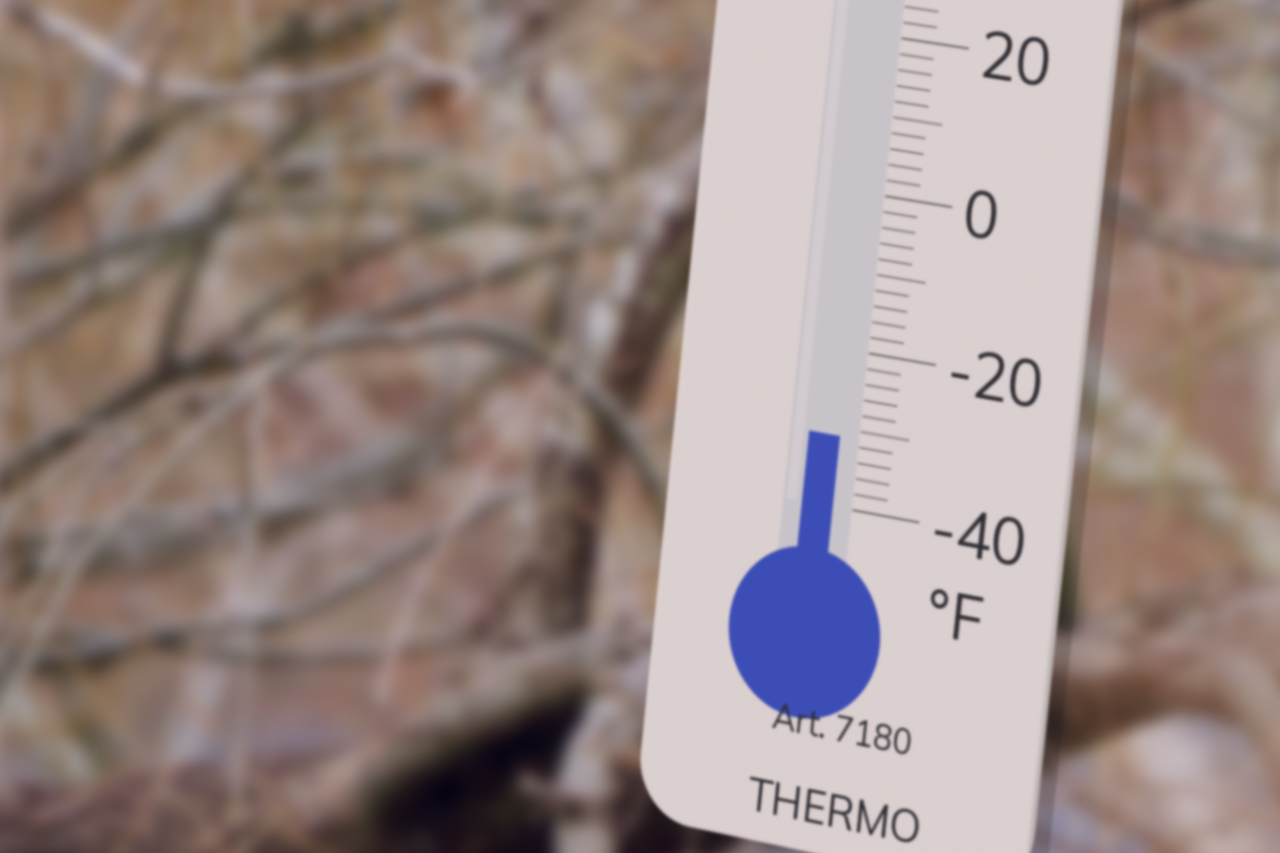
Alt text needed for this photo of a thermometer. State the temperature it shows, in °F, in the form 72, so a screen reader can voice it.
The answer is -31
